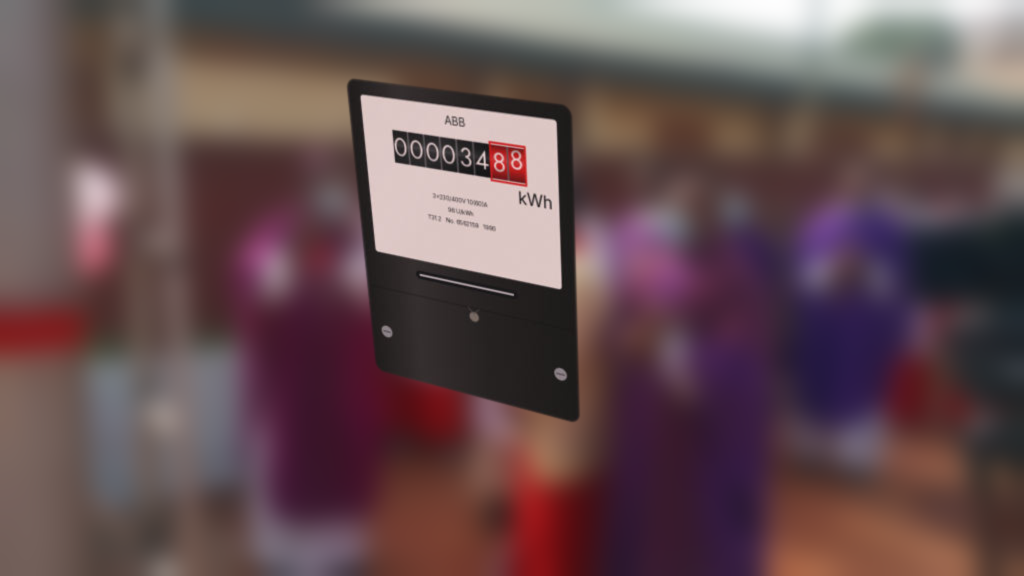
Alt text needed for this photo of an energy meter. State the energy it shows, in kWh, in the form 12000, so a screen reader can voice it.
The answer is 34.88
